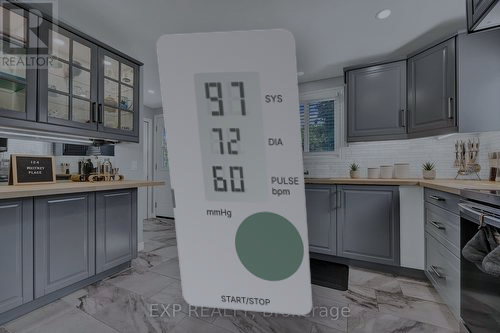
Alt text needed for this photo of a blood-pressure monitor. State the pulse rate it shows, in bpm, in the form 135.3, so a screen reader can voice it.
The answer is 60
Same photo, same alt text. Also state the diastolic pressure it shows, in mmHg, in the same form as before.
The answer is 72
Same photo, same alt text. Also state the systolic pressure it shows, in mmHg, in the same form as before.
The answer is 97
